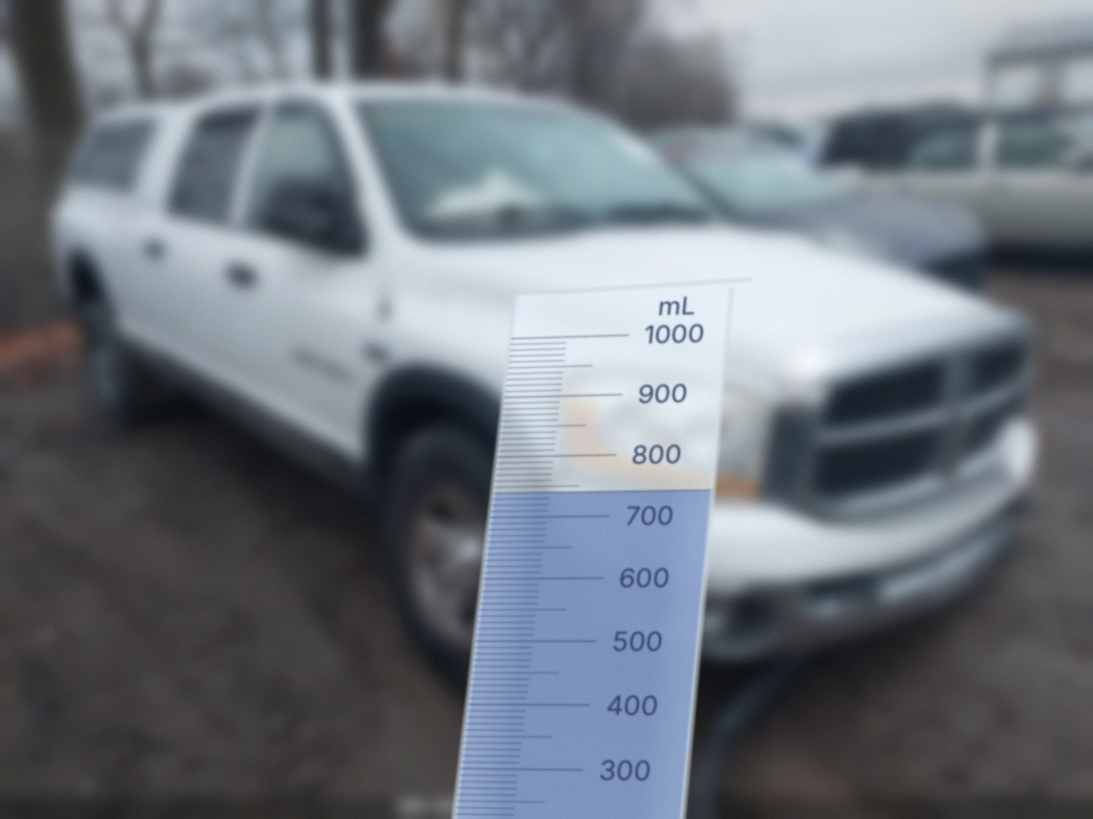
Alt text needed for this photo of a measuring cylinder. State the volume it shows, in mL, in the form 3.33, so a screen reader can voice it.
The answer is 740
